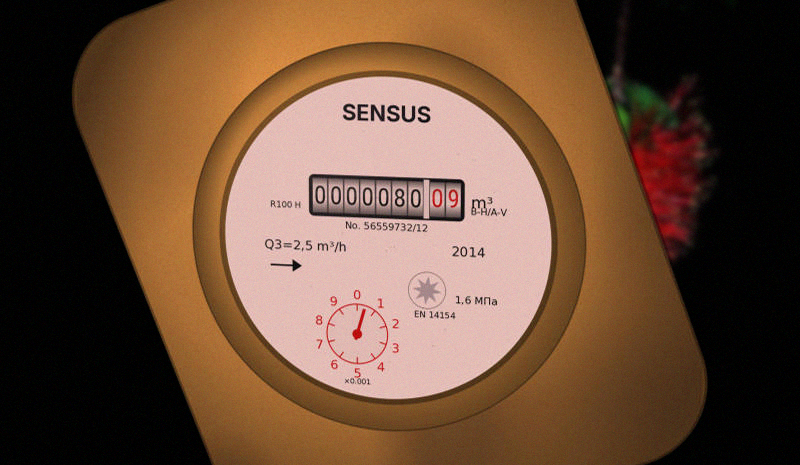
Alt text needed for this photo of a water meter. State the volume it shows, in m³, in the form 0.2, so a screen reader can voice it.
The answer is 80.090
